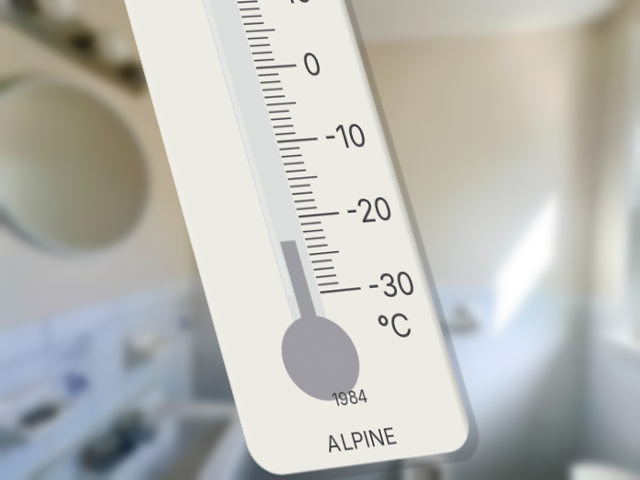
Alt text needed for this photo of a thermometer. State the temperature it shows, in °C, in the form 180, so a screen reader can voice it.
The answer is -23
